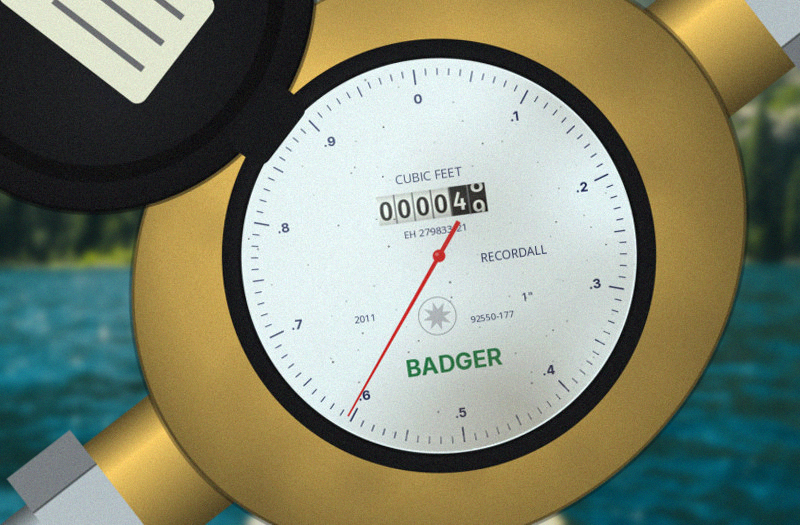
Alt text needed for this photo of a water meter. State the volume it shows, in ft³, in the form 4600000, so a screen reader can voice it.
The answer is 48.60
